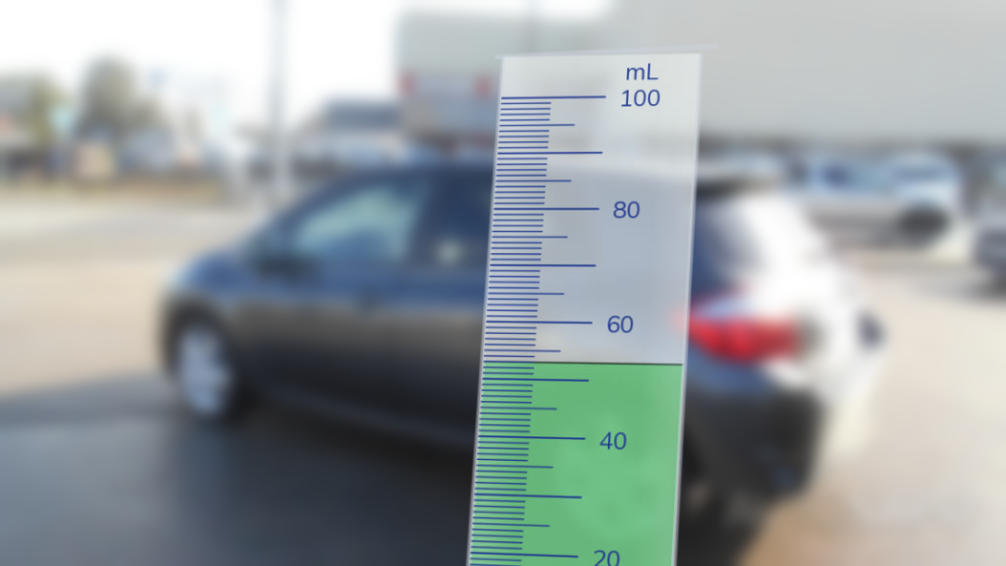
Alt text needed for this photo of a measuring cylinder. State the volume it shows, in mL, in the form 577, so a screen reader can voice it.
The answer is 53
